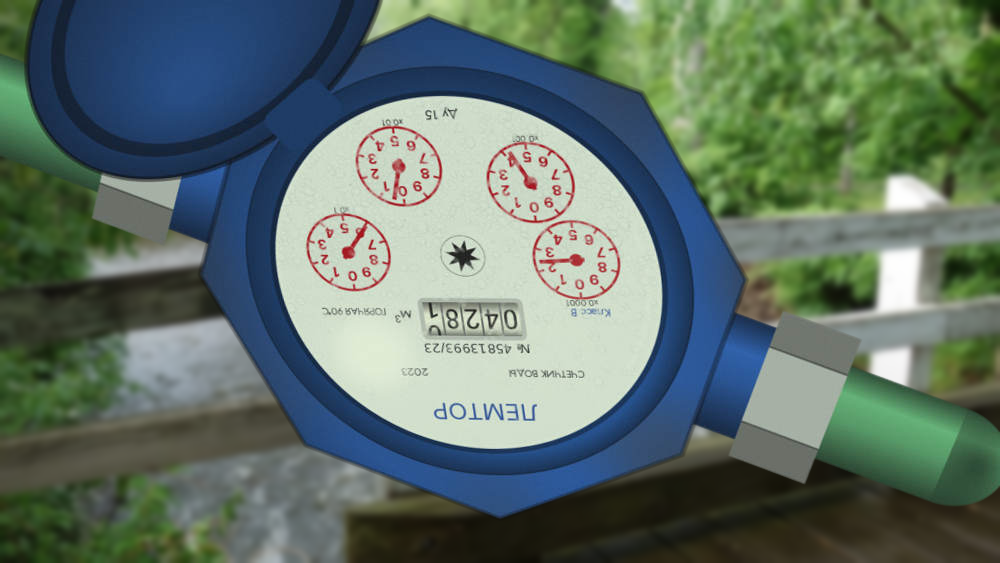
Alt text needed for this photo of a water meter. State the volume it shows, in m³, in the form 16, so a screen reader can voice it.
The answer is 4280.6042
